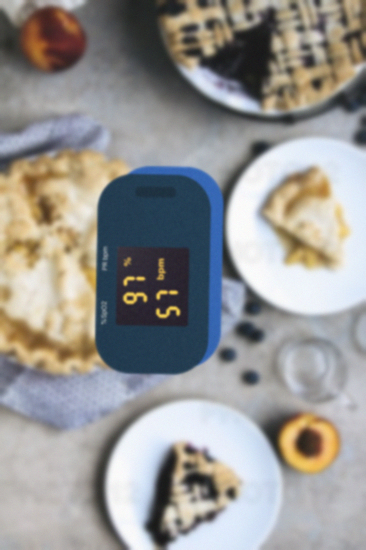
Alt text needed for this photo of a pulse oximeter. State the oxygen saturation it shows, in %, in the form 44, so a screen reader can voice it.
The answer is 97
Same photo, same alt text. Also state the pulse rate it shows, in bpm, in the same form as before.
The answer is 57
